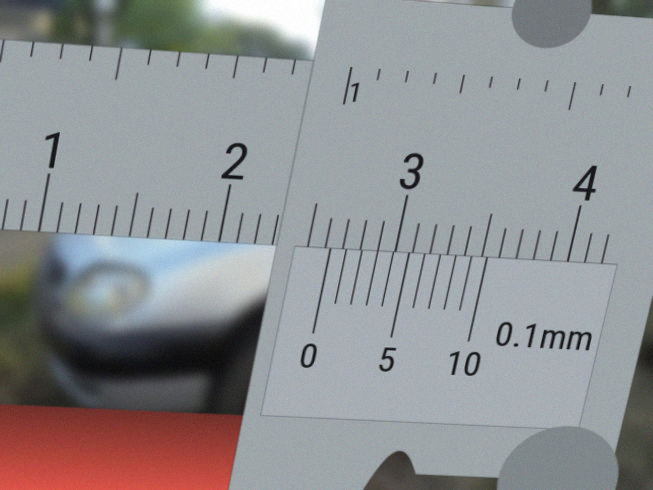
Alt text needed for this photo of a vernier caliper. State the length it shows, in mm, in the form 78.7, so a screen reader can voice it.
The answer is 26.3
